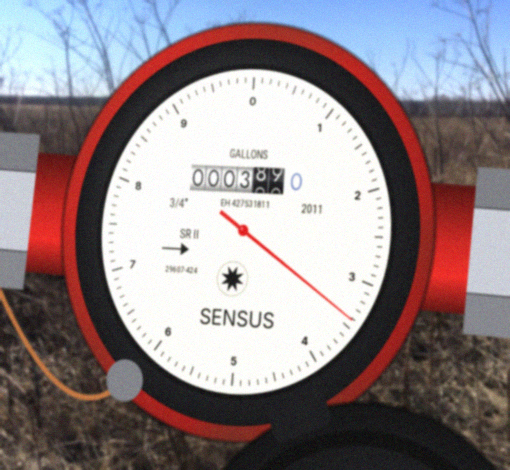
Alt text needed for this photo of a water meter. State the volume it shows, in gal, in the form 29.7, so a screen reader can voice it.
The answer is 3893.4
